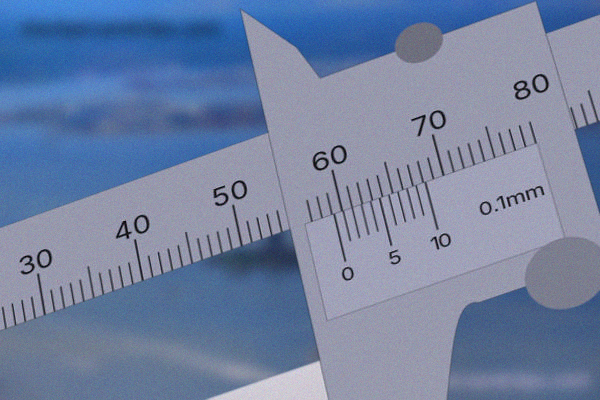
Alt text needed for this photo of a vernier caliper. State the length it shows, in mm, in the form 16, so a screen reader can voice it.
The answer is 59.2
